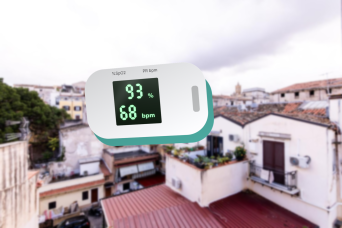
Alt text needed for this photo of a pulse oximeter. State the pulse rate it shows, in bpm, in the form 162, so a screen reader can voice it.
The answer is 68
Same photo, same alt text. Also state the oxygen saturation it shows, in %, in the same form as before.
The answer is 93
